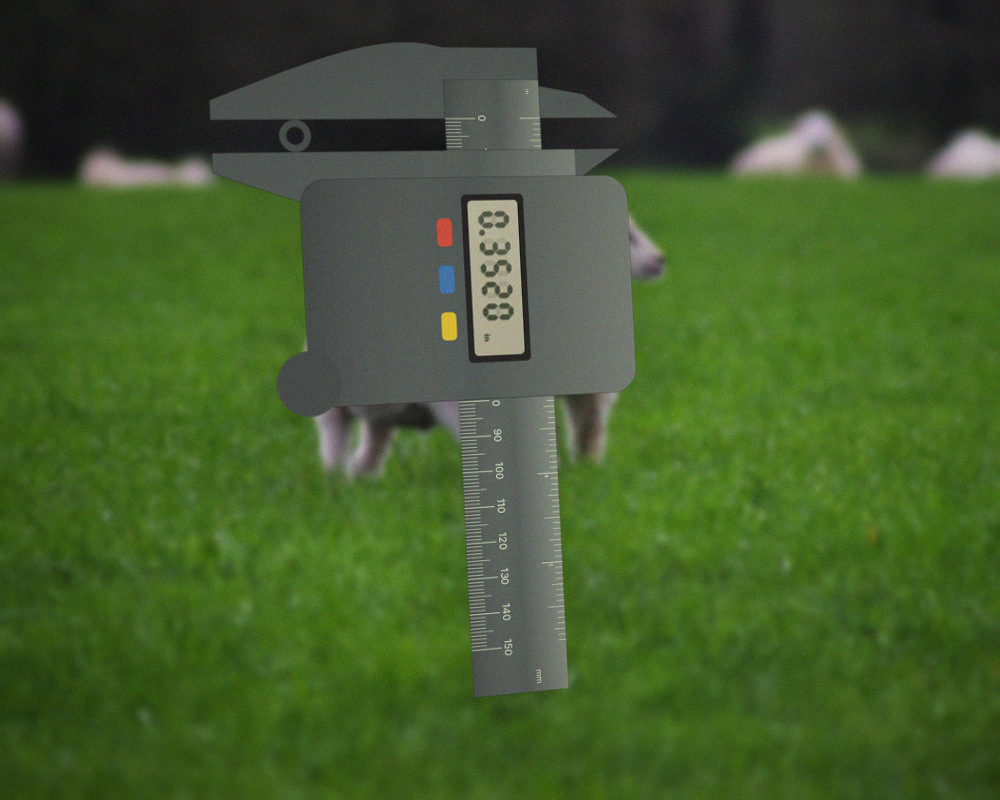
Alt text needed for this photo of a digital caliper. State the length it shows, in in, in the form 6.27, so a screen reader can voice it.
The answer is 0.3520
